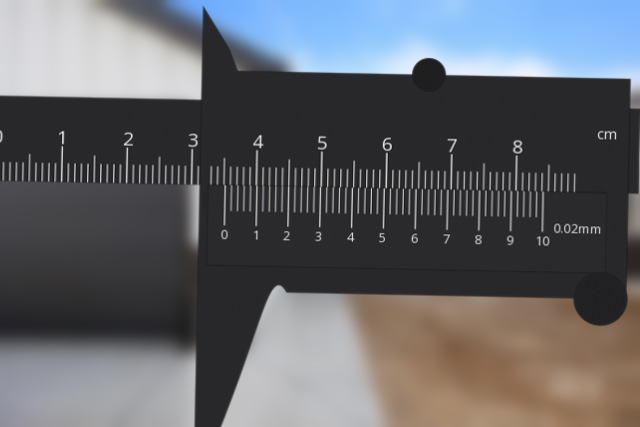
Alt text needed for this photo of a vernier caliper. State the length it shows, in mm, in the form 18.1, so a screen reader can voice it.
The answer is 35.2
